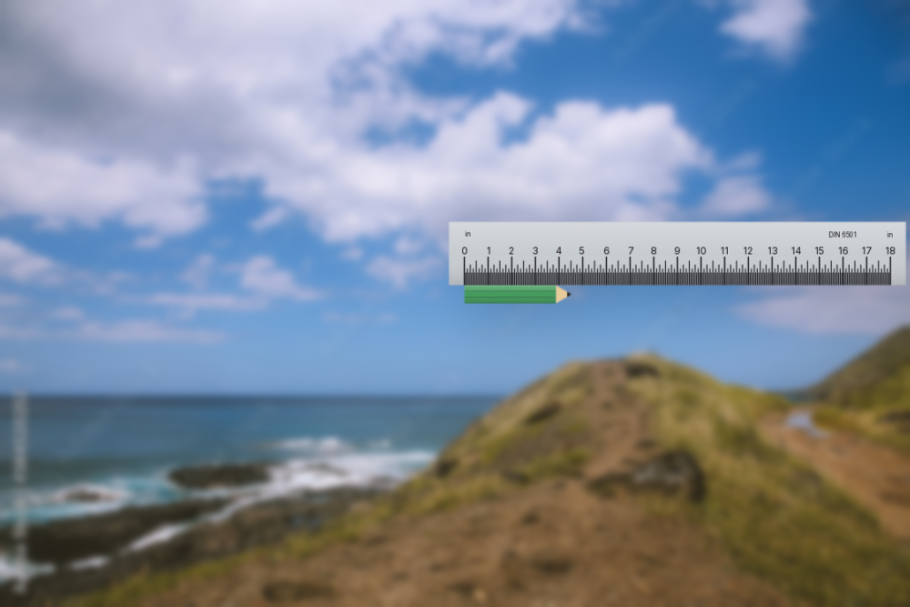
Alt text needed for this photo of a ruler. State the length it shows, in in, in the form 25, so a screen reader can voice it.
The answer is 4.5
